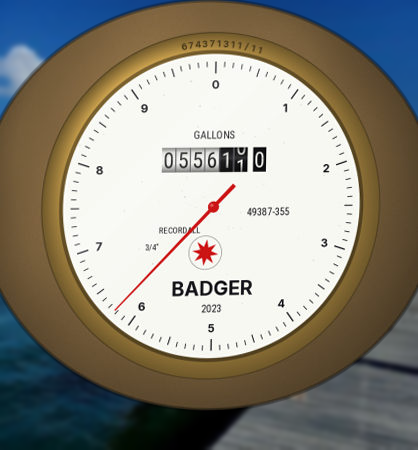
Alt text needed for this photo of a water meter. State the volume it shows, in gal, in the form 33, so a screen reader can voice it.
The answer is 556106.2
